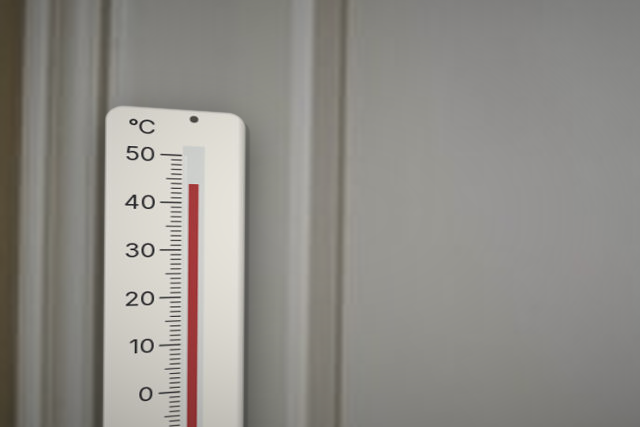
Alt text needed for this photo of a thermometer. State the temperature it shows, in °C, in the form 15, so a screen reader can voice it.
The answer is 44
